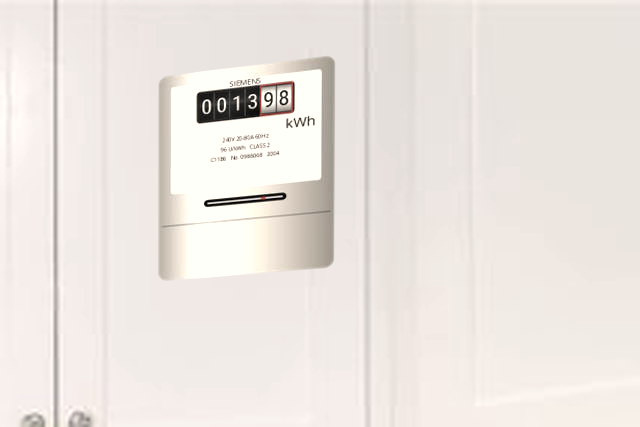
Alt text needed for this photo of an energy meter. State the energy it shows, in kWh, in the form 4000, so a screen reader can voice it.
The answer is 13.98
